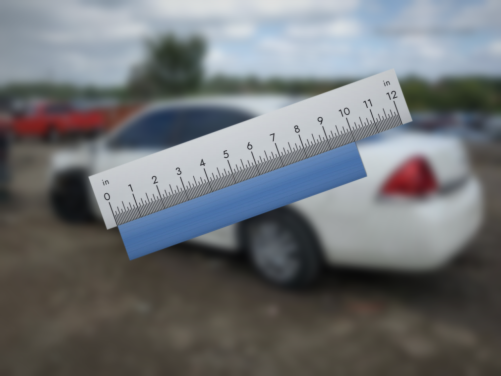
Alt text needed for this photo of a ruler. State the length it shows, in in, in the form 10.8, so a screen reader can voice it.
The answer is 10
